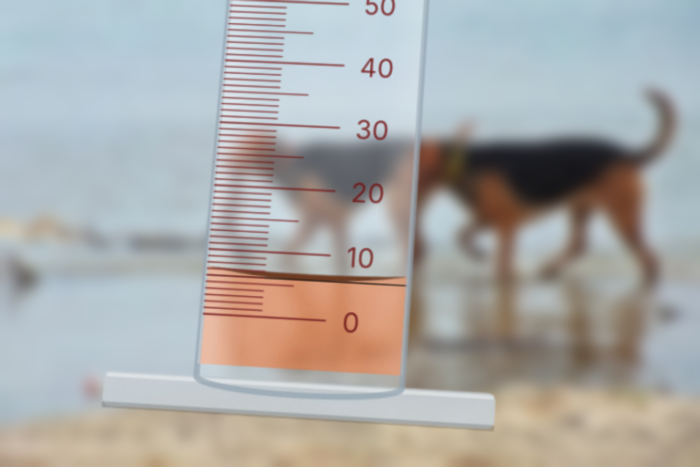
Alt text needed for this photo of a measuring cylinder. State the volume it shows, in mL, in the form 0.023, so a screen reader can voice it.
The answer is 6
